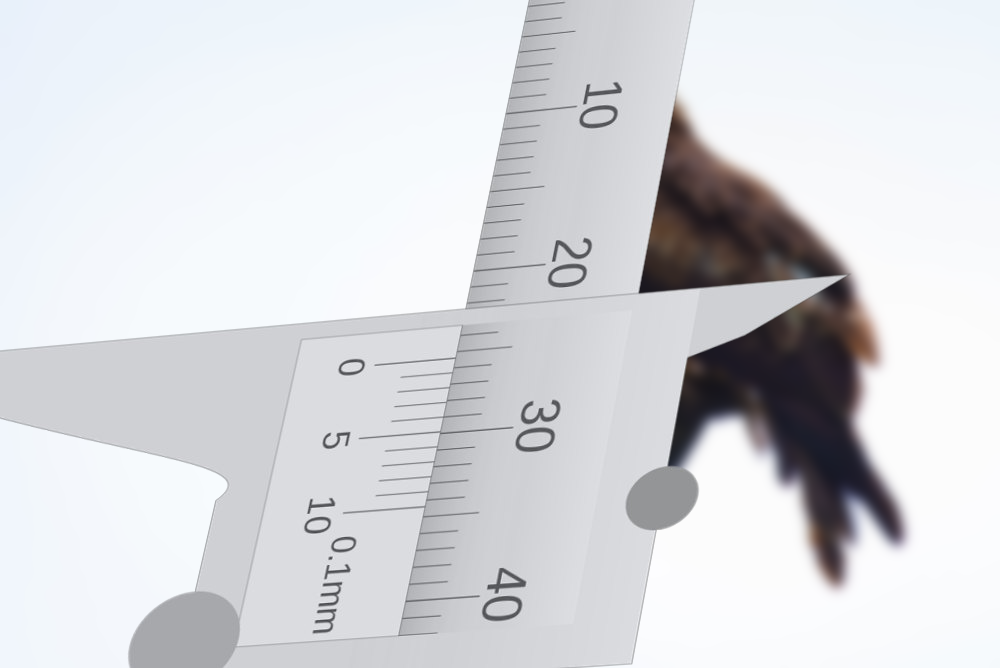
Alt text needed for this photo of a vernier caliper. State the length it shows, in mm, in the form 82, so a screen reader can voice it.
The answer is 25.4
